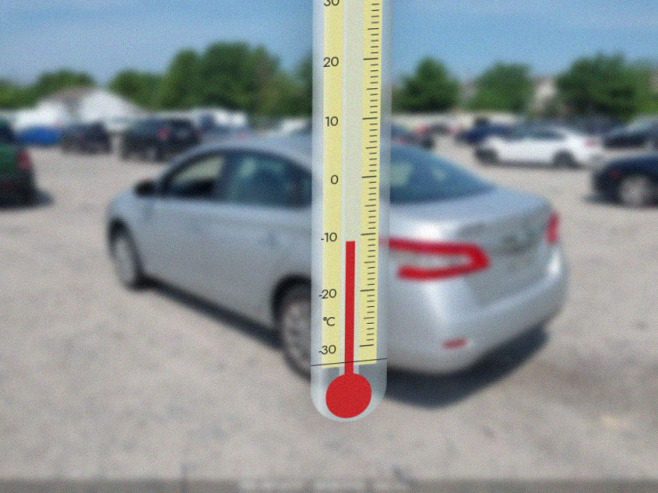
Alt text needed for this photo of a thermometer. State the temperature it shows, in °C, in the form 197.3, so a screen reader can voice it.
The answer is -11
